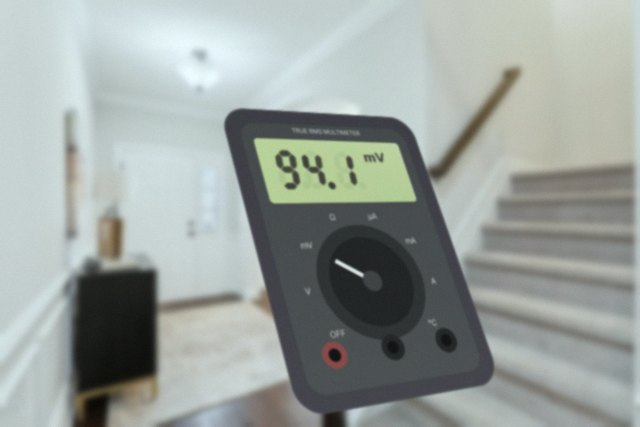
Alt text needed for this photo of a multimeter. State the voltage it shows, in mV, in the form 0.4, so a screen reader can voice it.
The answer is 94.1
